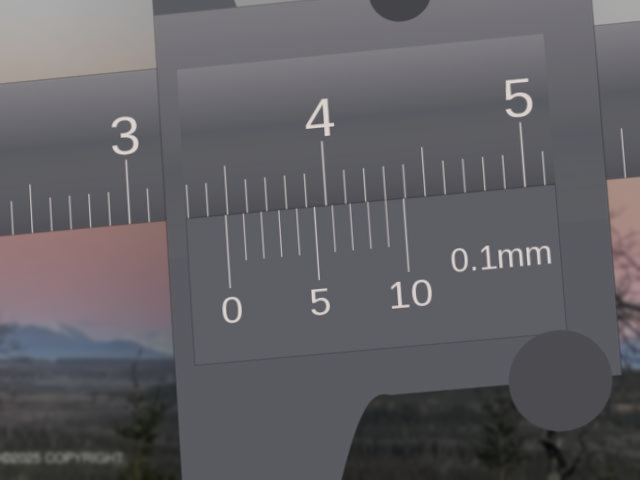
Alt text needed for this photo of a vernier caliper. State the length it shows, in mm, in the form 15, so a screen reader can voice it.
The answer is 34.9
